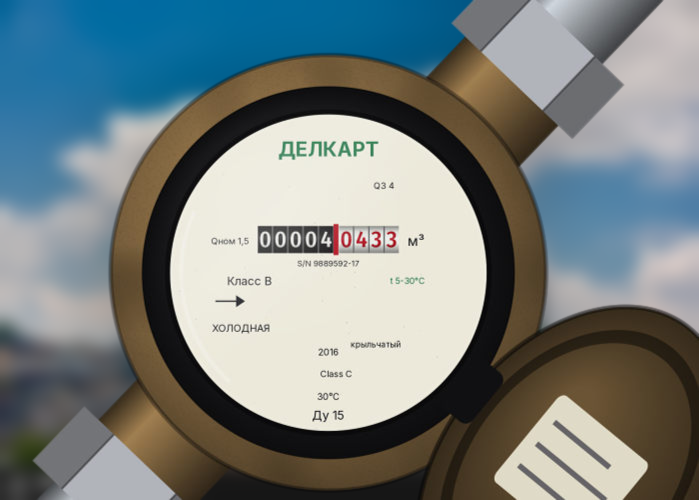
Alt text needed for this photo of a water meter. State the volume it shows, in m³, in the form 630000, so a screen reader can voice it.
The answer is 4.0433
